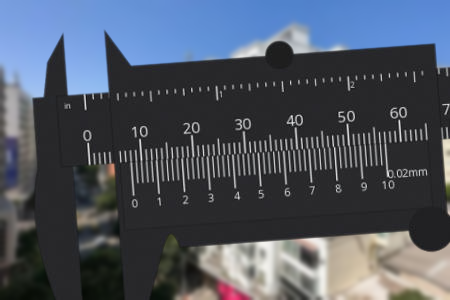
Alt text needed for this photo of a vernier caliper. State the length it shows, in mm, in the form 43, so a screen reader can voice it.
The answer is 8.0
